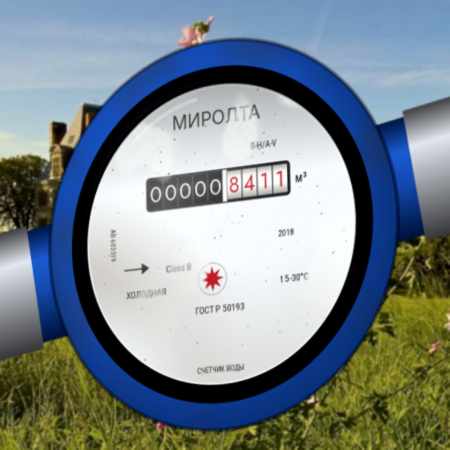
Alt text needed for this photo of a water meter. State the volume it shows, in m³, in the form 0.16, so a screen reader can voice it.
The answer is 0.8411
